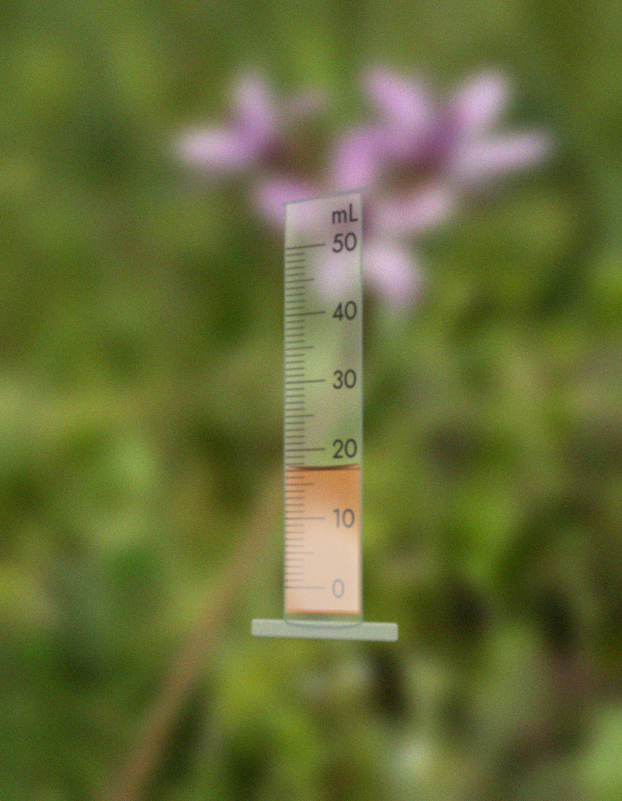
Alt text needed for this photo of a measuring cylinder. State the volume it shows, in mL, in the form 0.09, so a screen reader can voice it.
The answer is 17
